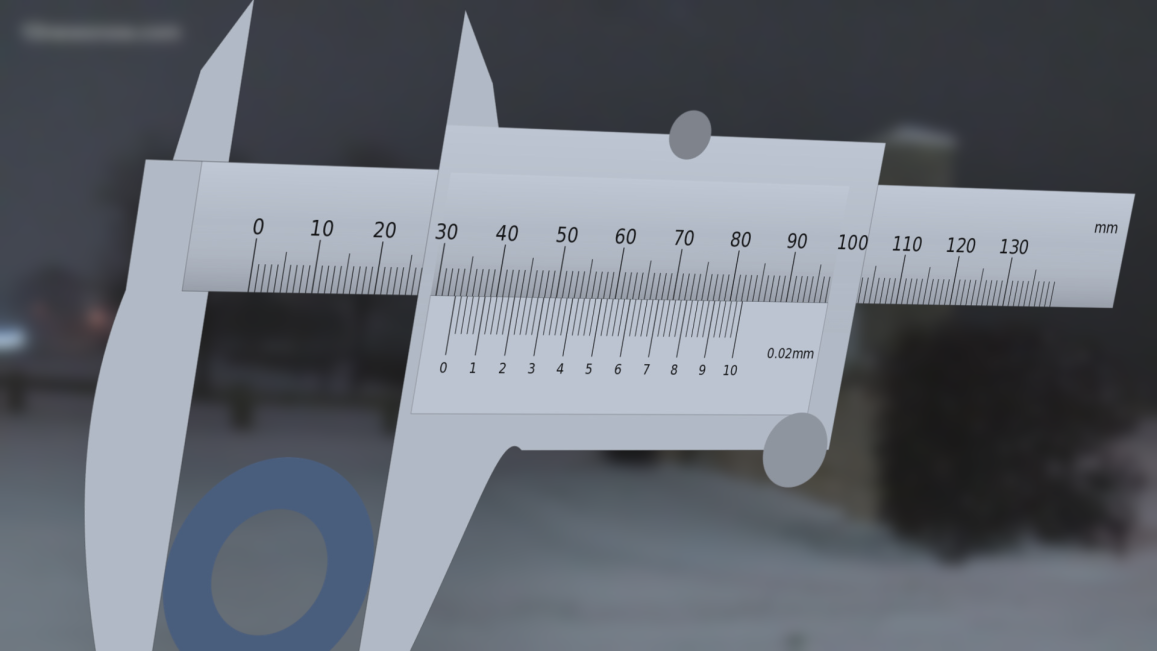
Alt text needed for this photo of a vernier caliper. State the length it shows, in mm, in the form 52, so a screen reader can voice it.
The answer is 33.2
